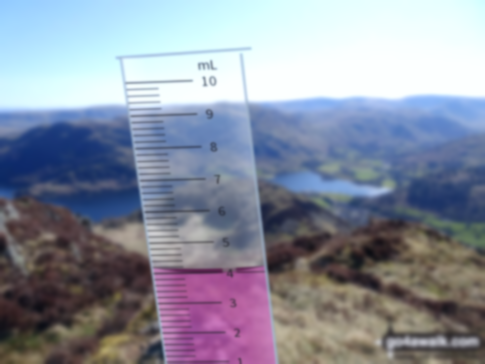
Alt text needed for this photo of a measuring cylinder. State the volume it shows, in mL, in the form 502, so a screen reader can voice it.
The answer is 4
